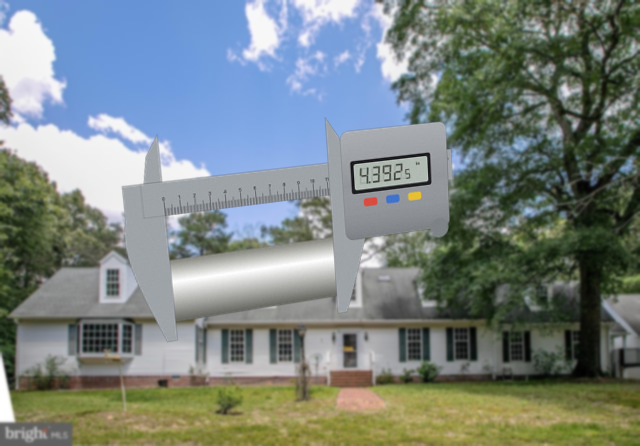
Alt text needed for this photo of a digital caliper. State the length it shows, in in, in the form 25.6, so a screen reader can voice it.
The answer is 4.3925
